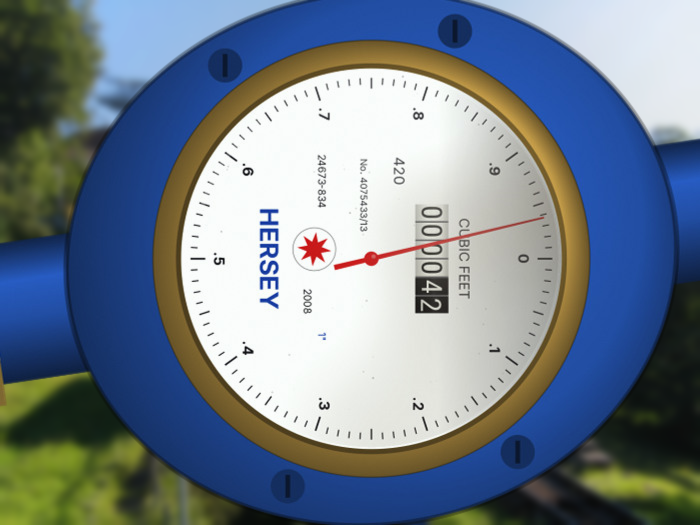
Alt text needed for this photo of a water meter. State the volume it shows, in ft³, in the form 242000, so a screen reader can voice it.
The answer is 41.96
